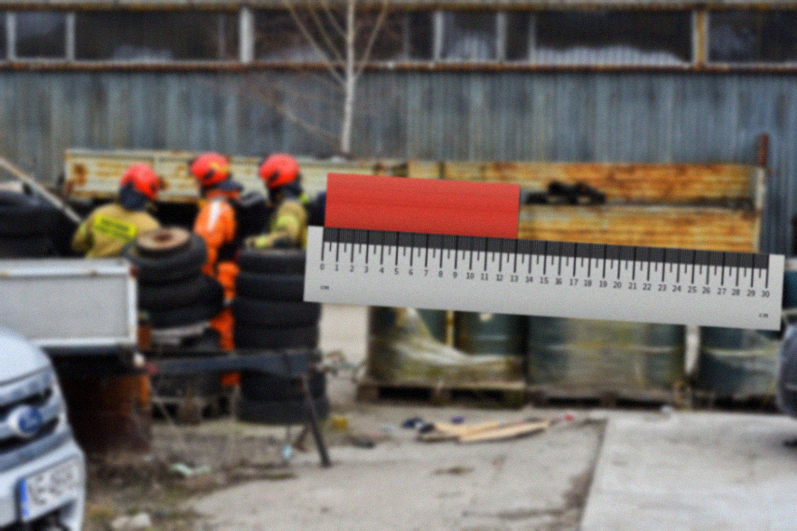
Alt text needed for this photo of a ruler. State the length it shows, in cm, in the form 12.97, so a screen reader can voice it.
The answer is 13
